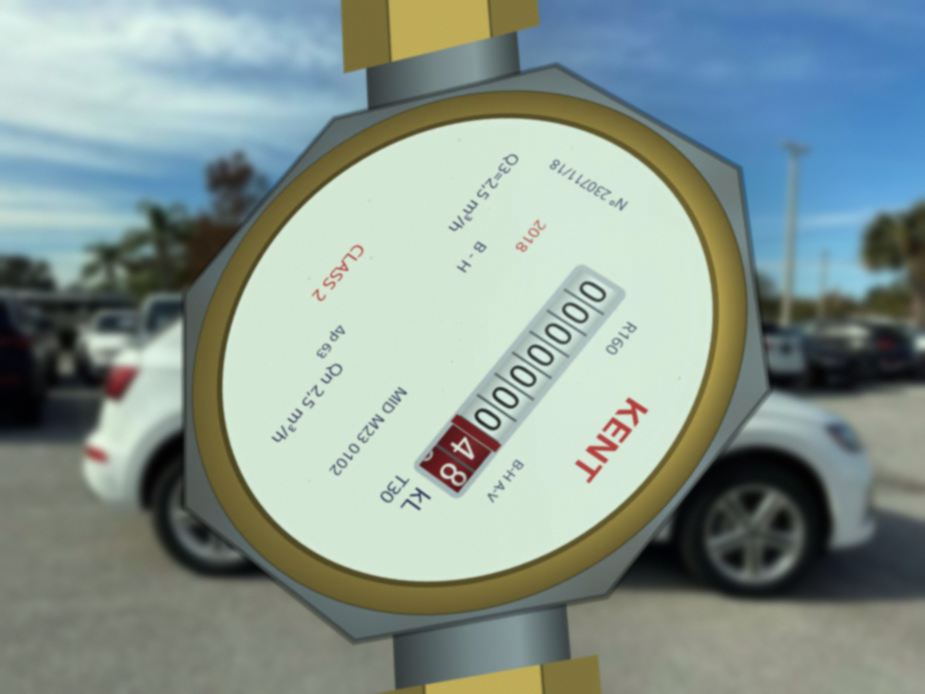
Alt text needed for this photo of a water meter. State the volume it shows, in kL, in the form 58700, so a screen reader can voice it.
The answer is 0.48
